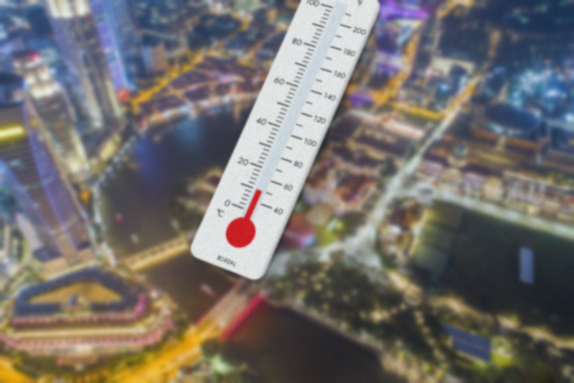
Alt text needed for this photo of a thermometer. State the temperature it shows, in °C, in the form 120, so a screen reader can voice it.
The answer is 10
